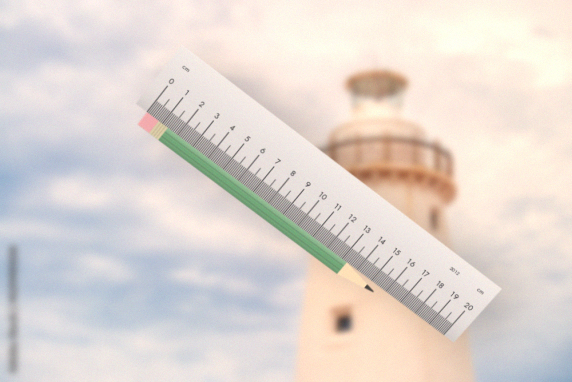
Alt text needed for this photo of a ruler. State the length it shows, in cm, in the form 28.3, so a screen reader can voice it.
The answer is 15.5
